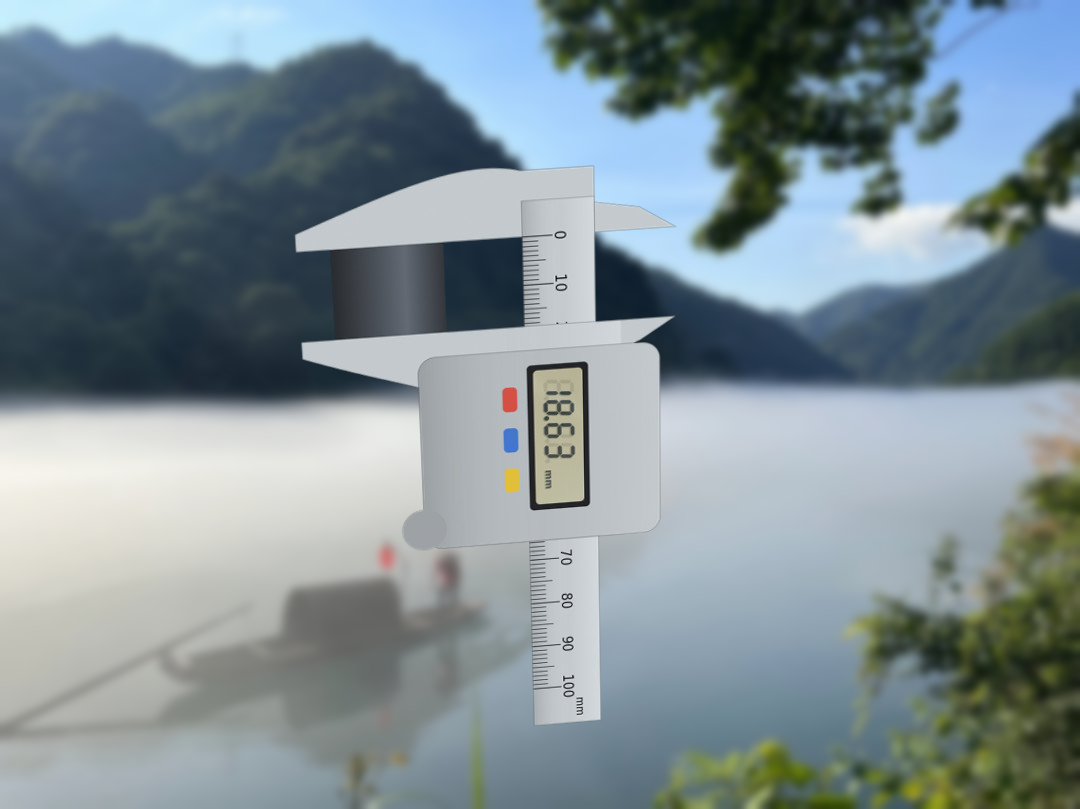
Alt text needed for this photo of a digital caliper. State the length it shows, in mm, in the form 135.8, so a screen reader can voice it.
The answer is 18.63
